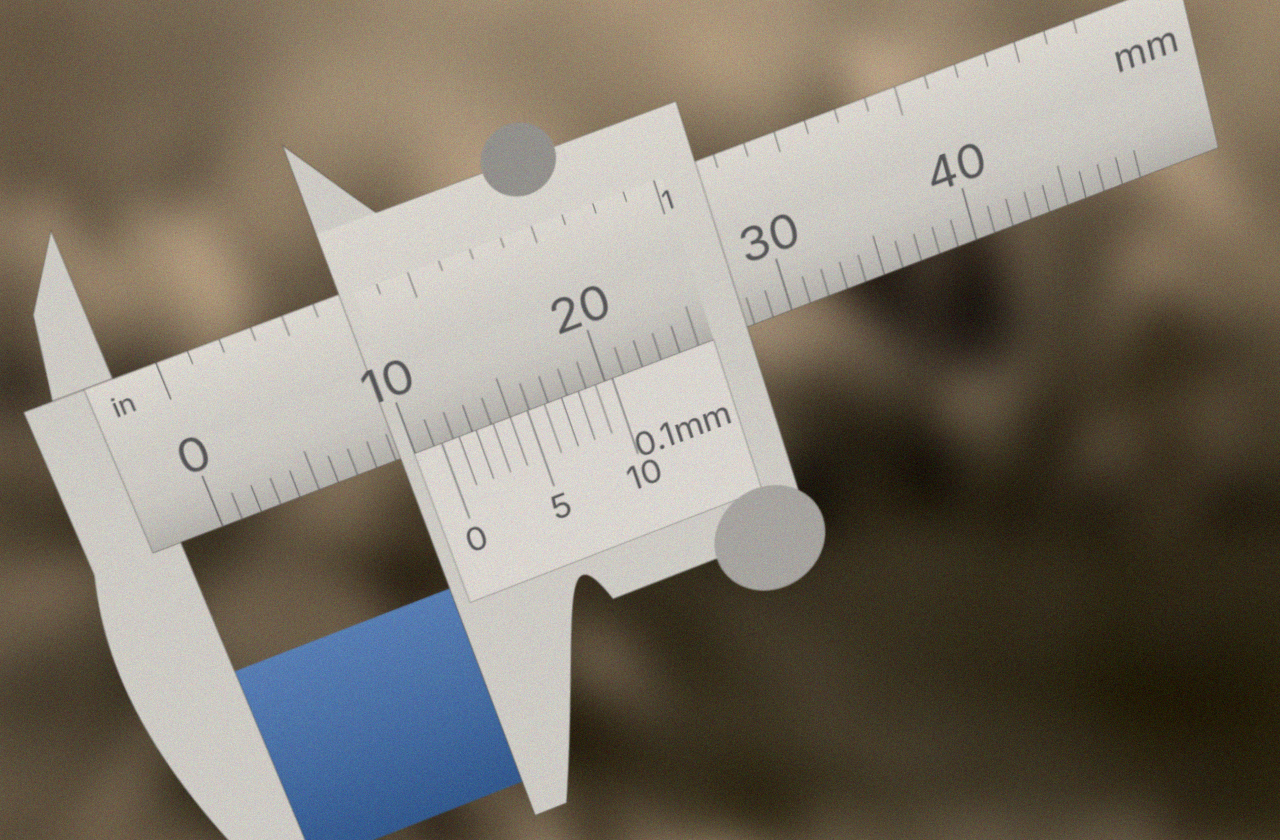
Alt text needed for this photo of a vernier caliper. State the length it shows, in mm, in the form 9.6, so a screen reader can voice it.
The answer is 11.4
